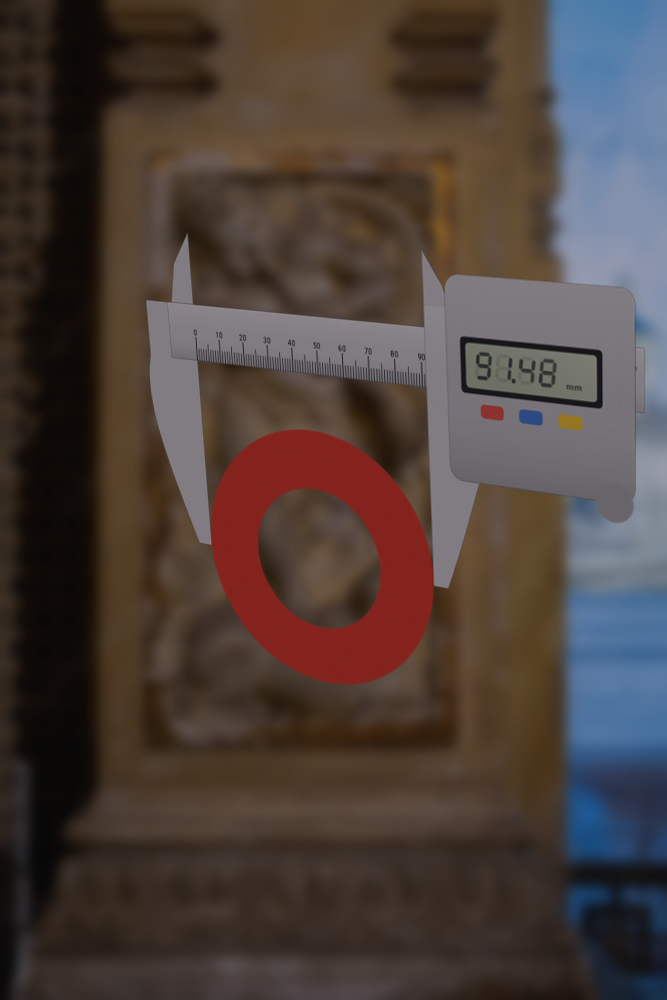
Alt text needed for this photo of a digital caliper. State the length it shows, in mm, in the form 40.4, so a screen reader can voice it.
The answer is 91.48
